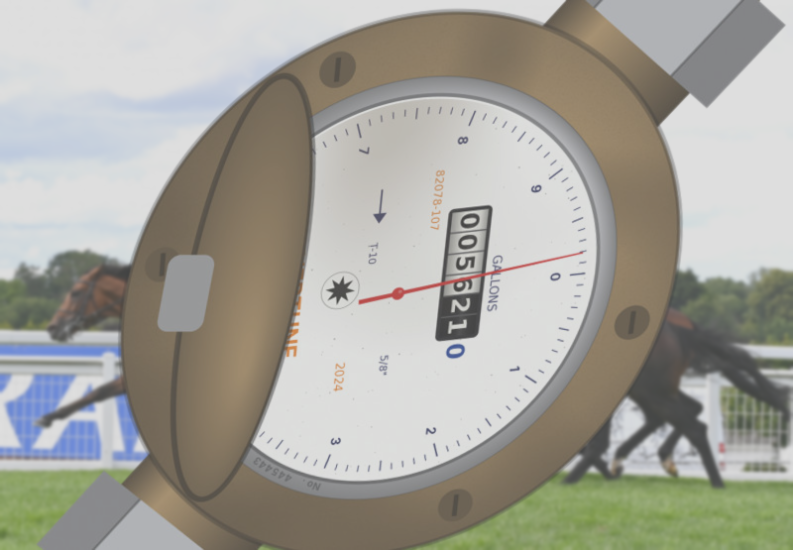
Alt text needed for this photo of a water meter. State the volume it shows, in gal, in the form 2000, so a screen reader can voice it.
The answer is 56209.8
